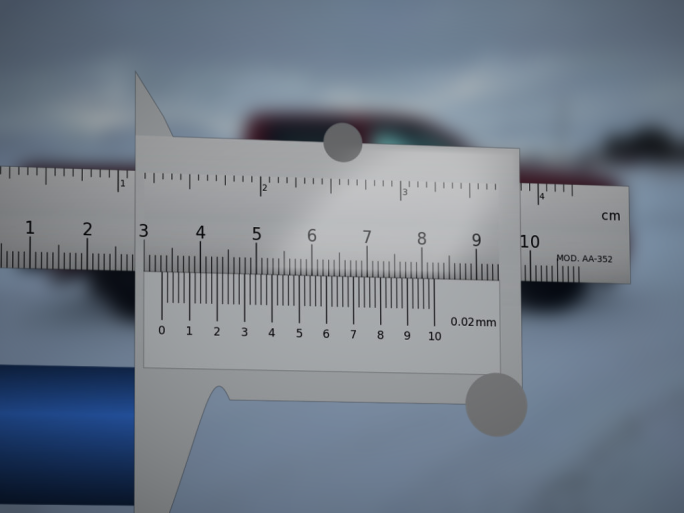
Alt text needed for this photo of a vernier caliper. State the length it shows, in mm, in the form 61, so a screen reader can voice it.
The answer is 33.2
